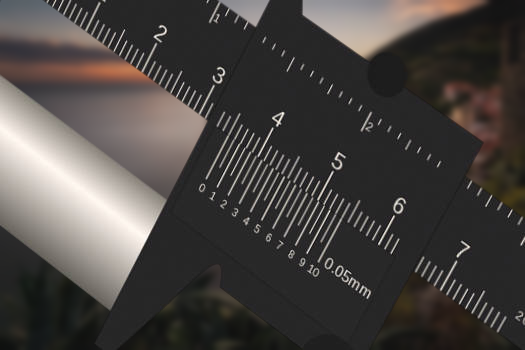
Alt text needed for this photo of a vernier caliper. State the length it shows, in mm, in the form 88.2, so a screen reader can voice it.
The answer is 35.0
